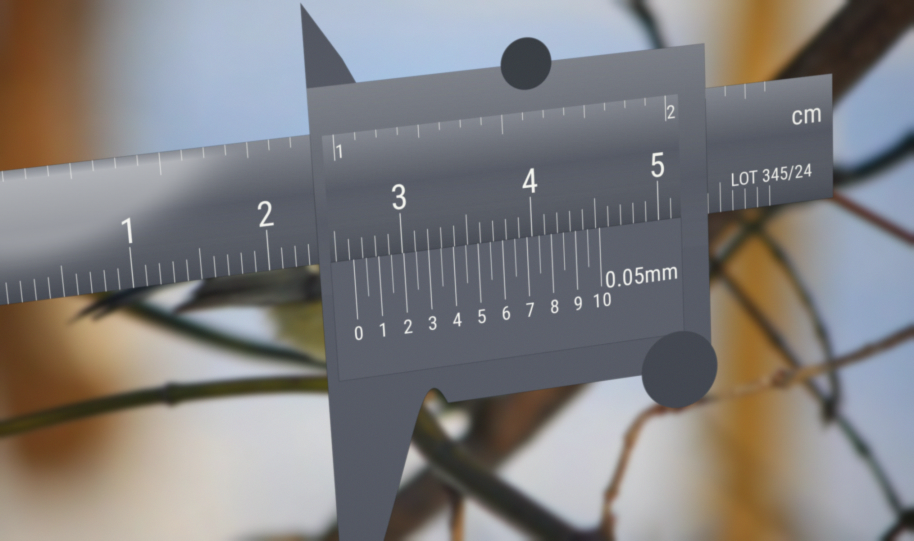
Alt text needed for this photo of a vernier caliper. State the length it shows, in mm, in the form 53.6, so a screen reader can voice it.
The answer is 26.3
